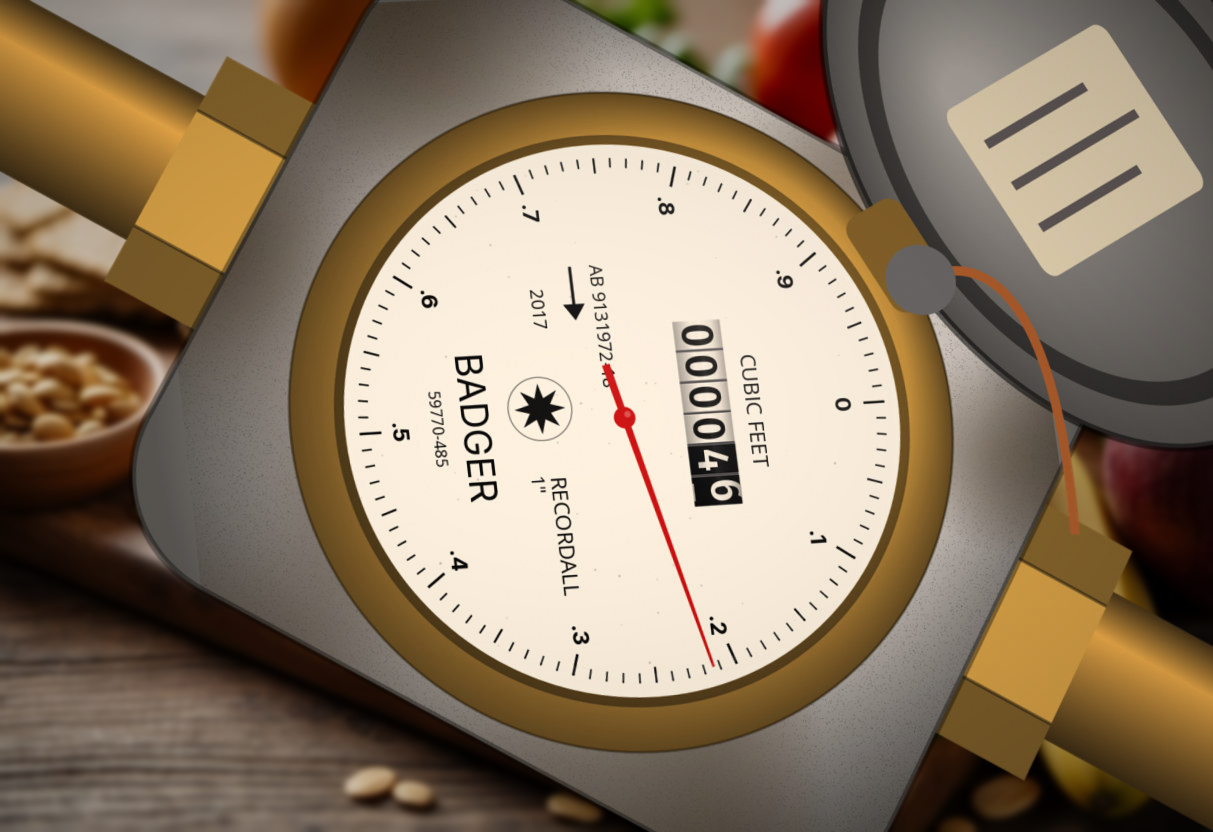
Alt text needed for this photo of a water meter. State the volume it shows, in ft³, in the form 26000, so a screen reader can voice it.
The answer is 46.21
